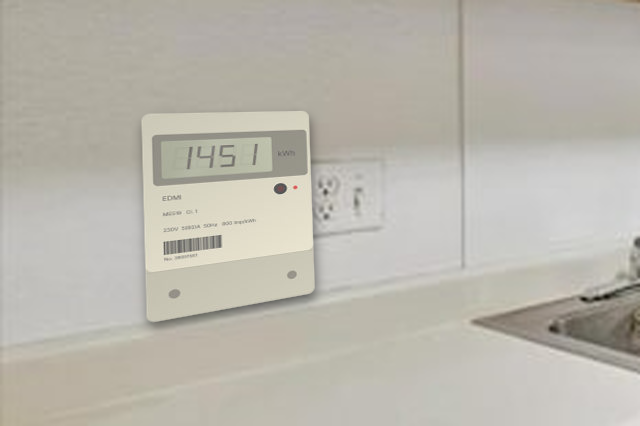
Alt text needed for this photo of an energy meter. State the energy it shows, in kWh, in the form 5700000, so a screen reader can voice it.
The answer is 1451
